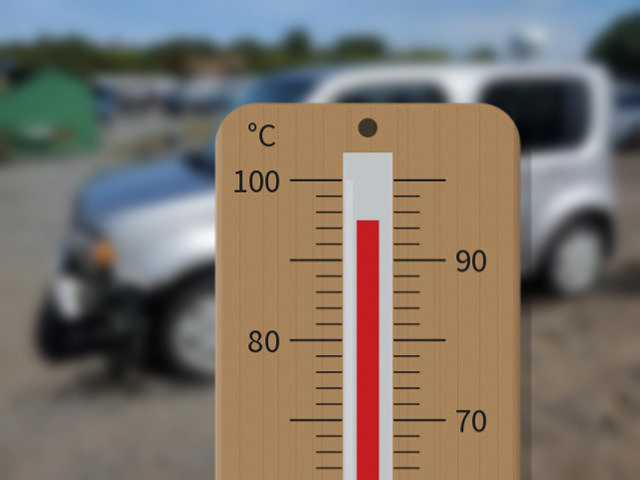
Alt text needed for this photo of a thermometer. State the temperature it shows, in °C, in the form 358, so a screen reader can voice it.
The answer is 95
